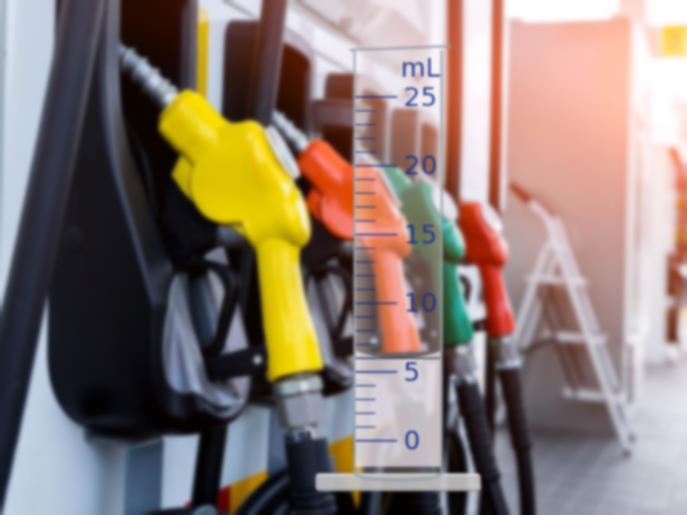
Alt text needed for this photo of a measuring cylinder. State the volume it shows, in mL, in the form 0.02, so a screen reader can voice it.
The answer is 6
